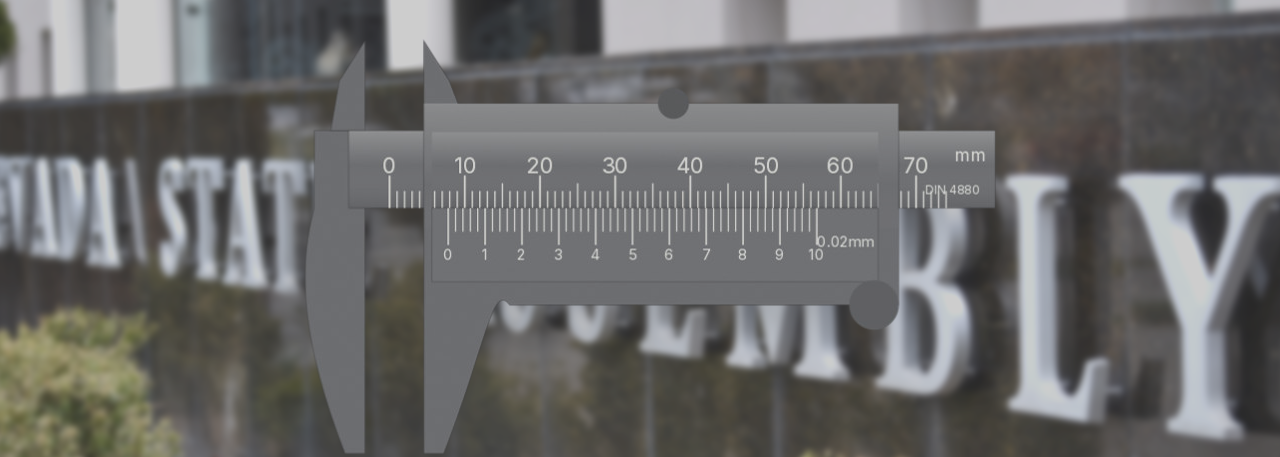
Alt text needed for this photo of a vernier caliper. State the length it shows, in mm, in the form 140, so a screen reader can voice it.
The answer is 7.8
